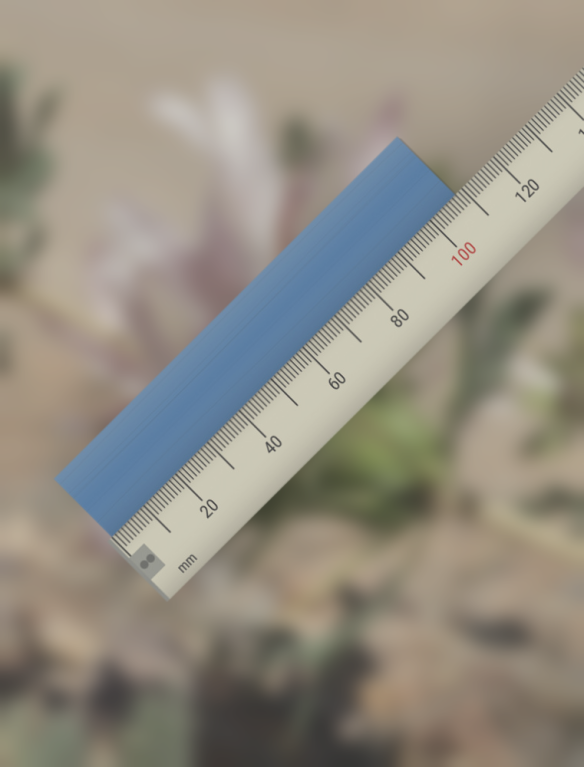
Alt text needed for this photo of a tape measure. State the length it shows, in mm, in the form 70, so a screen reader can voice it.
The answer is 108
